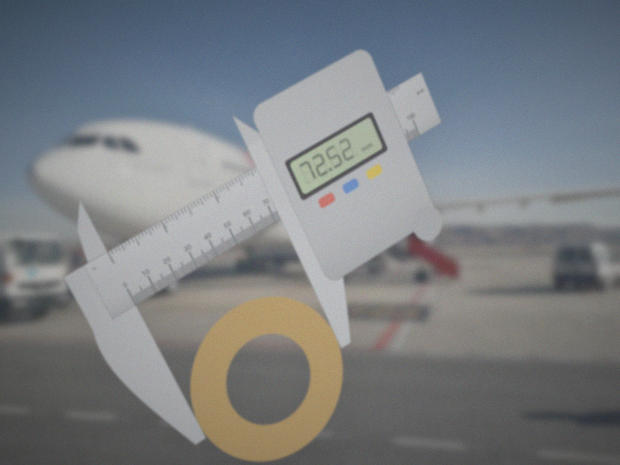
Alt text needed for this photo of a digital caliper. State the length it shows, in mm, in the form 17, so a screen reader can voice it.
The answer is 72.52
